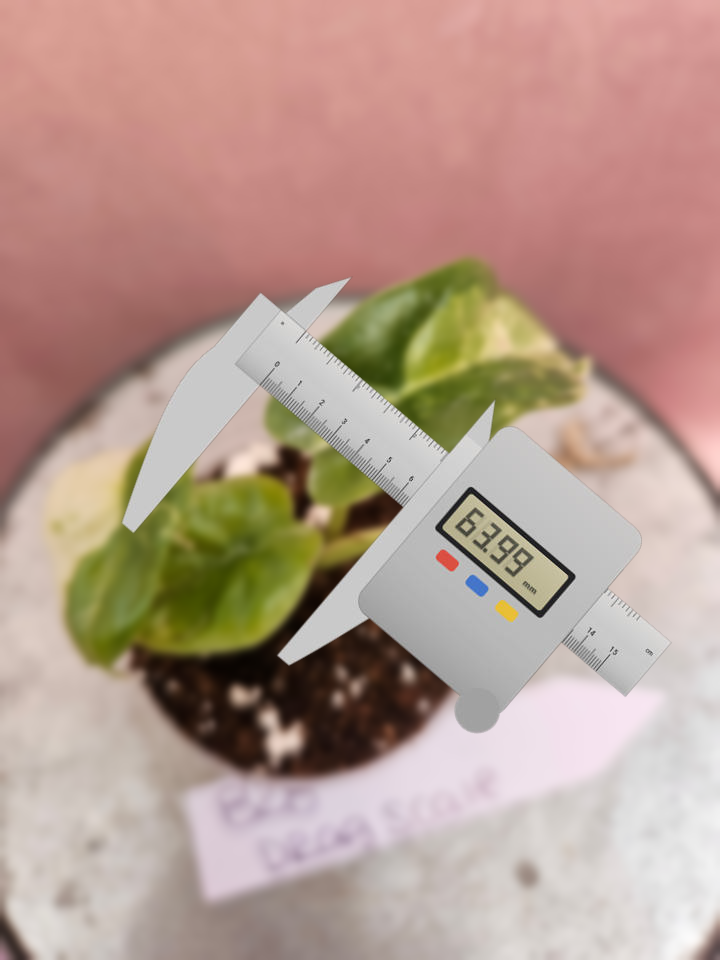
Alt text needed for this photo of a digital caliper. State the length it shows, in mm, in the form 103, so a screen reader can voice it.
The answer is 63.99
